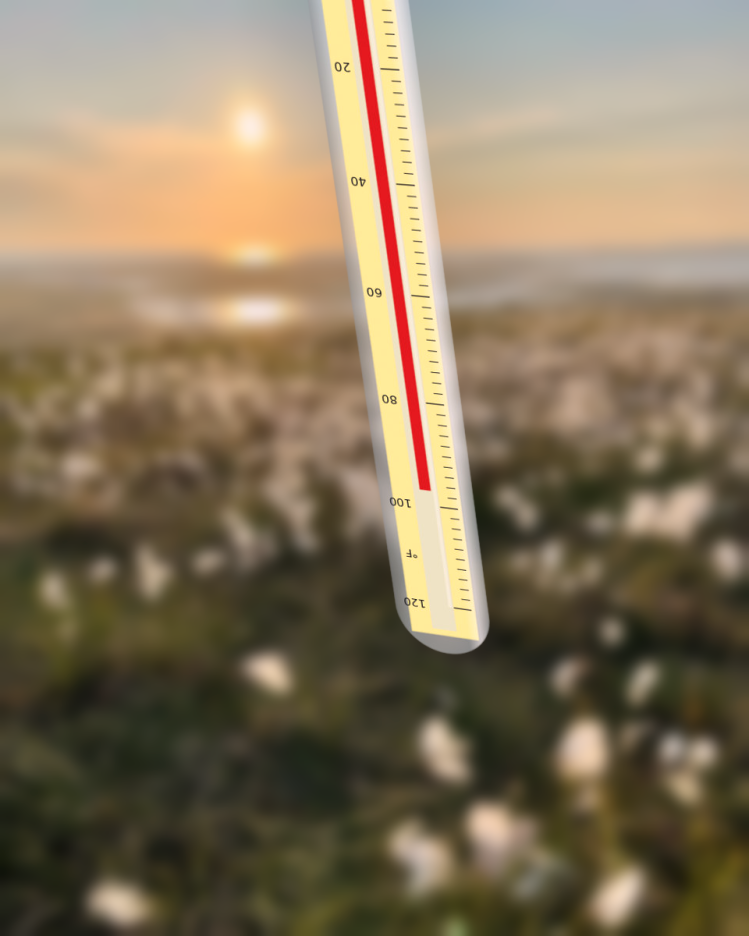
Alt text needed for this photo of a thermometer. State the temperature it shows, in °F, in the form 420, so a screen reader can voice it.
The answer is 97
